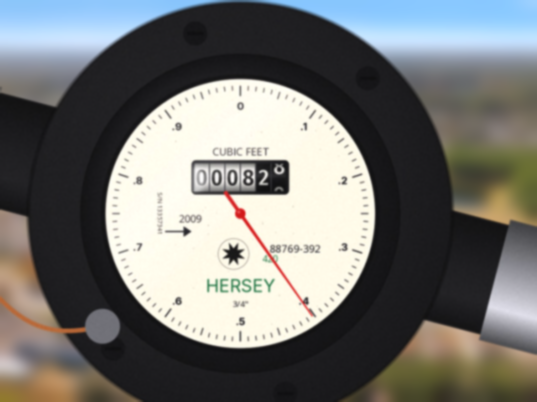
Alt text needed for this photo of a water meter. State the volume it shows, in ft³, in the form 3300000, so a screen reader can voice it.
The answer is 828.40
